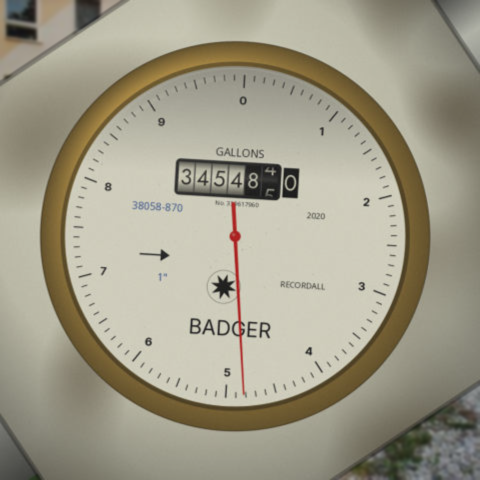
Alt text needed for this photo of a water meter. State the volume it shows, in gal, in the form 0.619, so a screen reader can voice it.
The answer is 3454844.8
